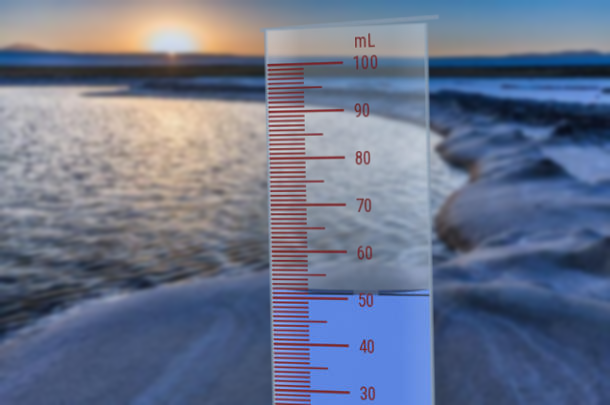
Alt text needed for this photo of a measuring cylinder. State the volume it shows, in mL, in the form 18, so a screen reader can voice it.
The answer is 51
